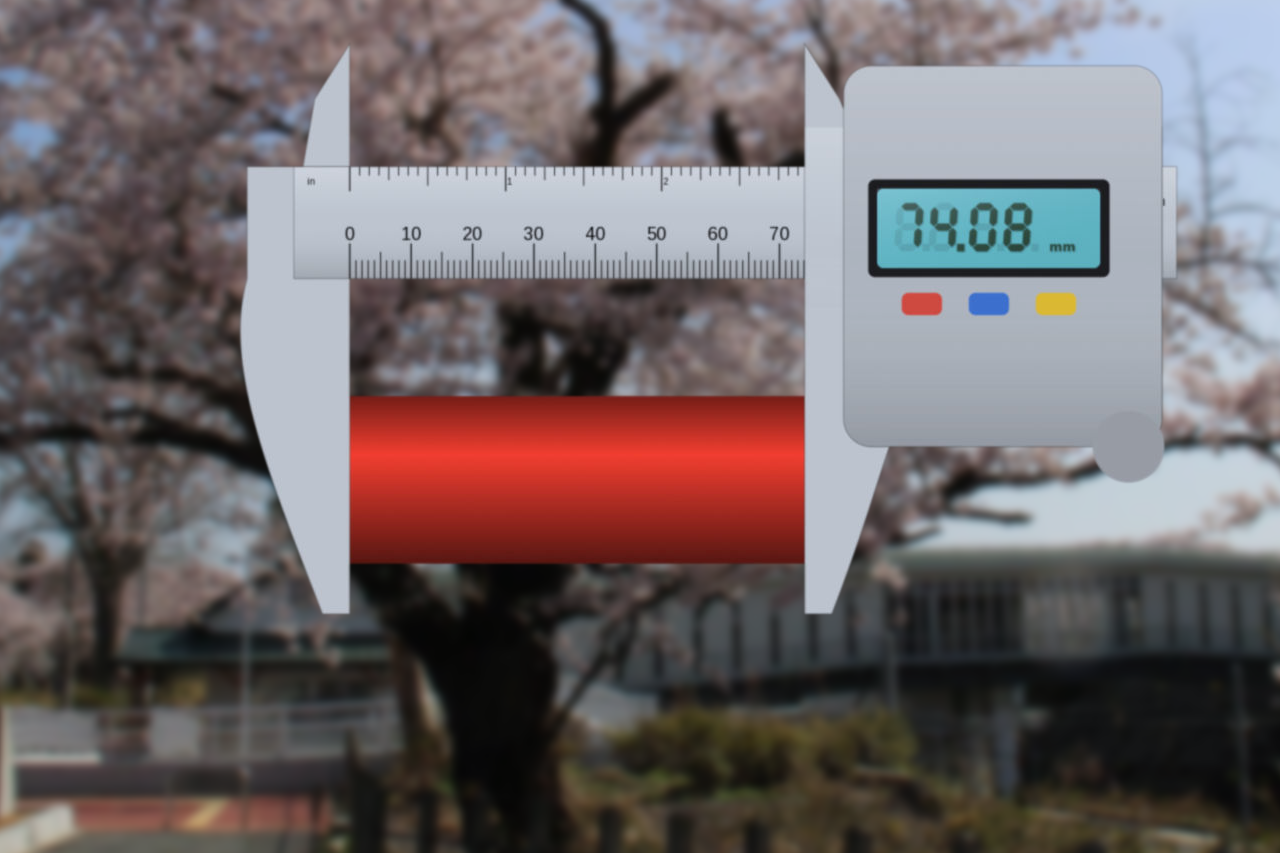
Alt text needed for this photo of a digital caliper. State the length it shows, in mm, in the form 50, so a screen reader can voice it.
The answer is 74.08
